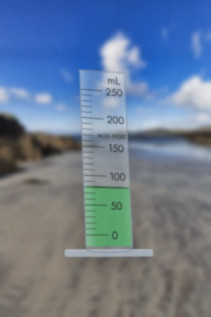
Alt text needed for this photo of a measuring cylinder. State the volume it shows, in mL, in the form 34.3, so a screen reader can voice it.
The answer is 80
